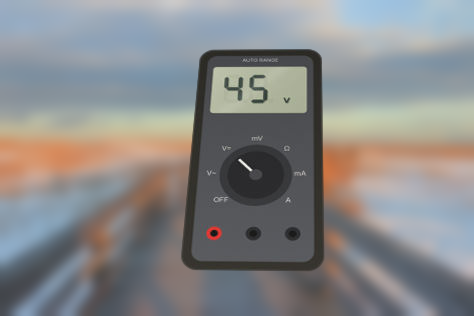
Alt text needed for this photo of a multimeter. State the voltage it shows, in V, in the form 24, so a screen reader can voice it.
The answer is 45
